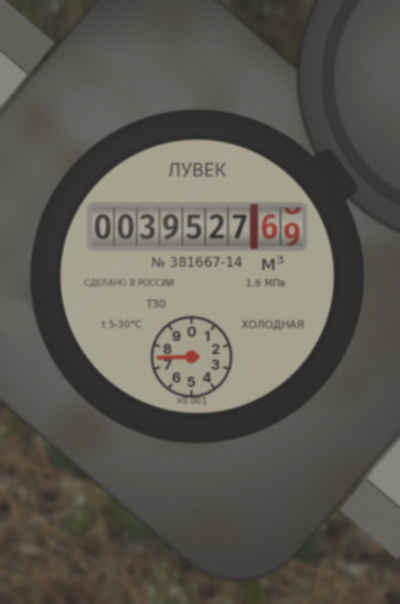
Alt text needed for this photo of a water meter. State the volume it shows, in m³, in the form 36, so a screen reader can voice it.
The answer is 39527.687
